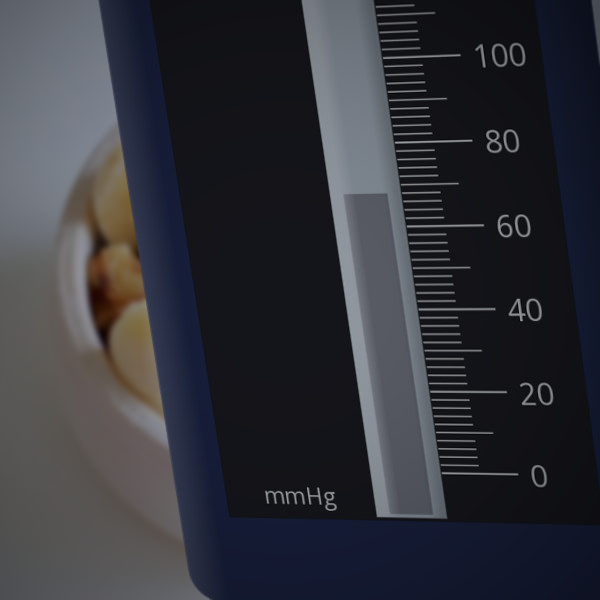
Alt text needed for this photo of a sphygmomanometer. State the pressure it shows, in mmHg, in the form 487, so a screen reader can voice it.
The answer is 68
